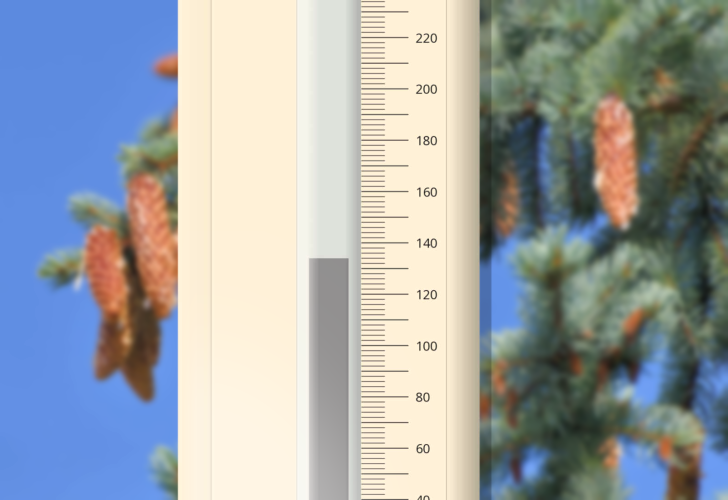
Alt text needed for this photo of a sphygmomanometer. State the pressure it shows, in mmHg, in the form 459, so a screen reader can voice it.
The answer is 134
